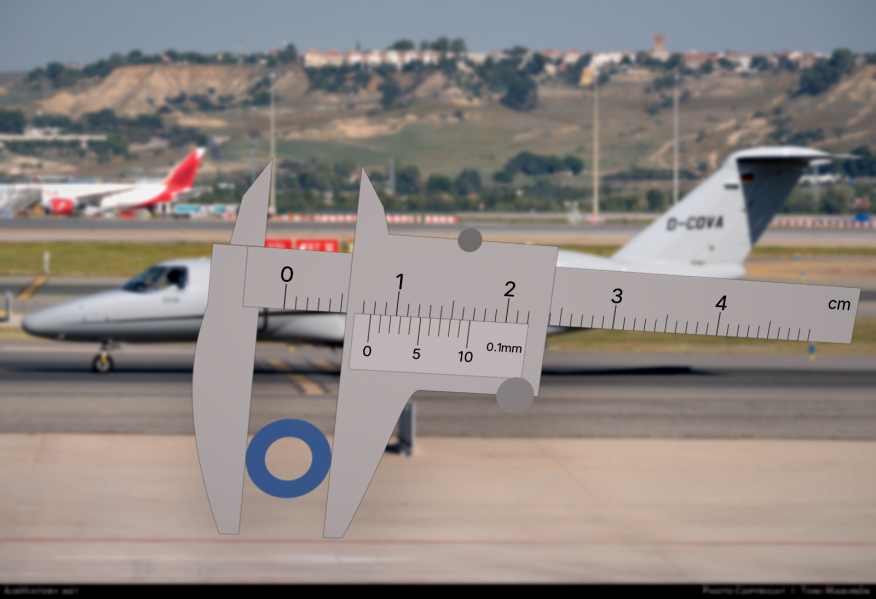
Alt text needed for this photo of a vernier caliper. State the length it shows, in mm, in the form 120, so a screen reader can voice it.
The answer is 7.7
